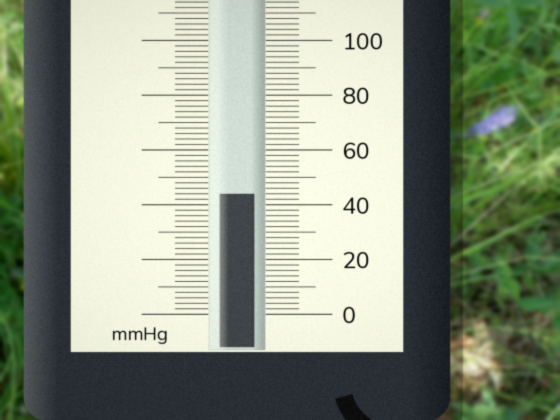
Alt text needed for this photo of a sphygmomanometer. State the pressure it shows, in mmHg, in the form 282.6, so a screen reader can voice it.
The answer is 44
